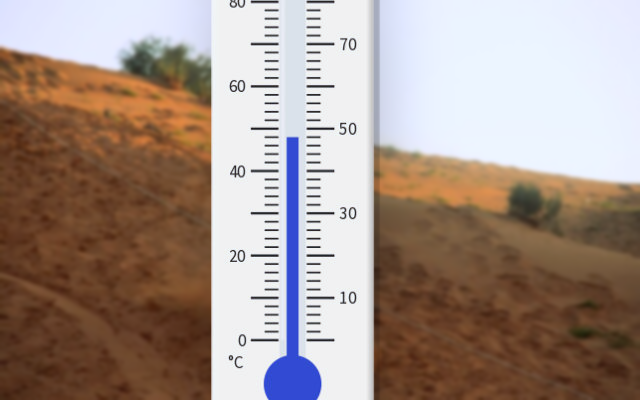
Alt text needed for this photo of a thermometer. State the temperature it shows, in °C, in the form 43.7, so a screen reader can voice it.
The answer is 48
